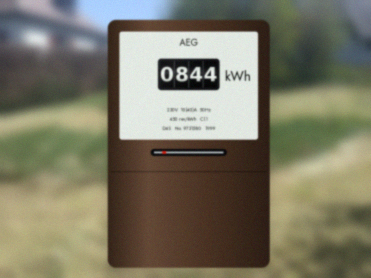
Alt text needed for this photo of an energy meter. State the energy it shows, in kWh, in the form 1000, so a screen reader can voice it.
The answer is 844
